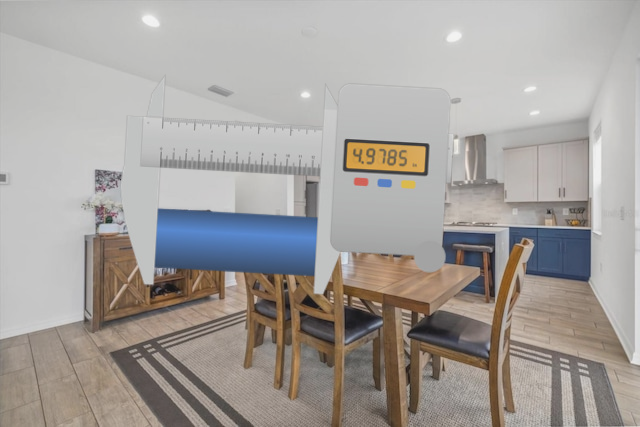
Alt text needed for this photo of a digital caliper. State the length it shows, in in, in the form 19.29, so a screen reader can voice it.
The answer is 4.9785
